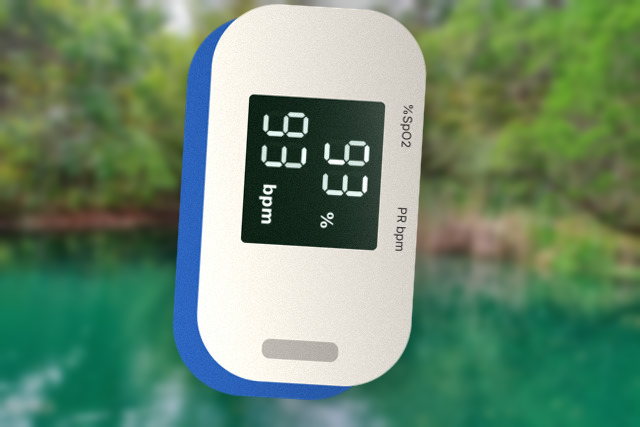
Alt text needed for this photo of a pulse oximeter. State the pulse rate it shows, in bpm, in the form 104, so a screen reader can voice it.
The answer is 93
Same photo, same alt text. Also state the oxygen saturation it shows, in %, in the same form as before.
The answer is 93
